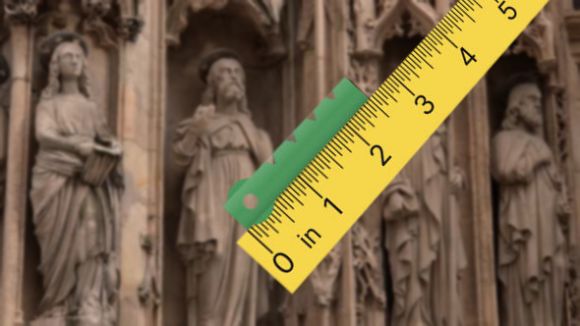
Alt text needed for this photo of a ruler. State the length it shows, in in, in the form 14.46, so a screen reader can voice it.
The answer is 2.5
